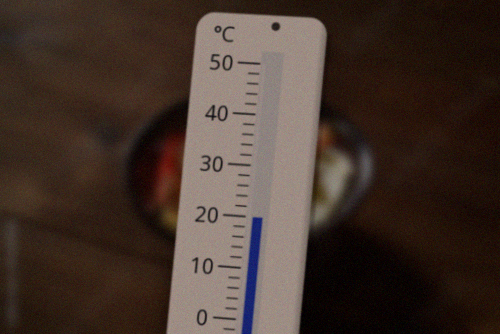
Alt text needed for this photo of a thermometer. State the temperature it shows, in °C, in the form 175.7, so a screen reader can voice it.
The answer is 20
